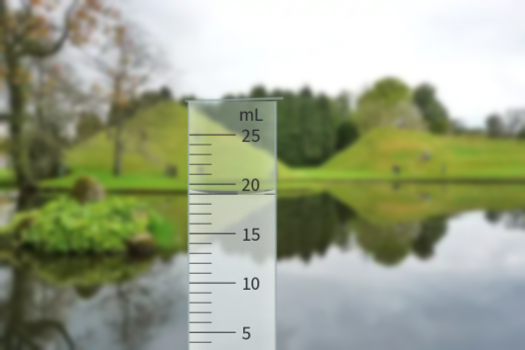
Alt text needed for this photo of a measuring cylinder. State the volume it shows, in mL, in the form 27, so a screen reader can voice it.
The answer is 19
